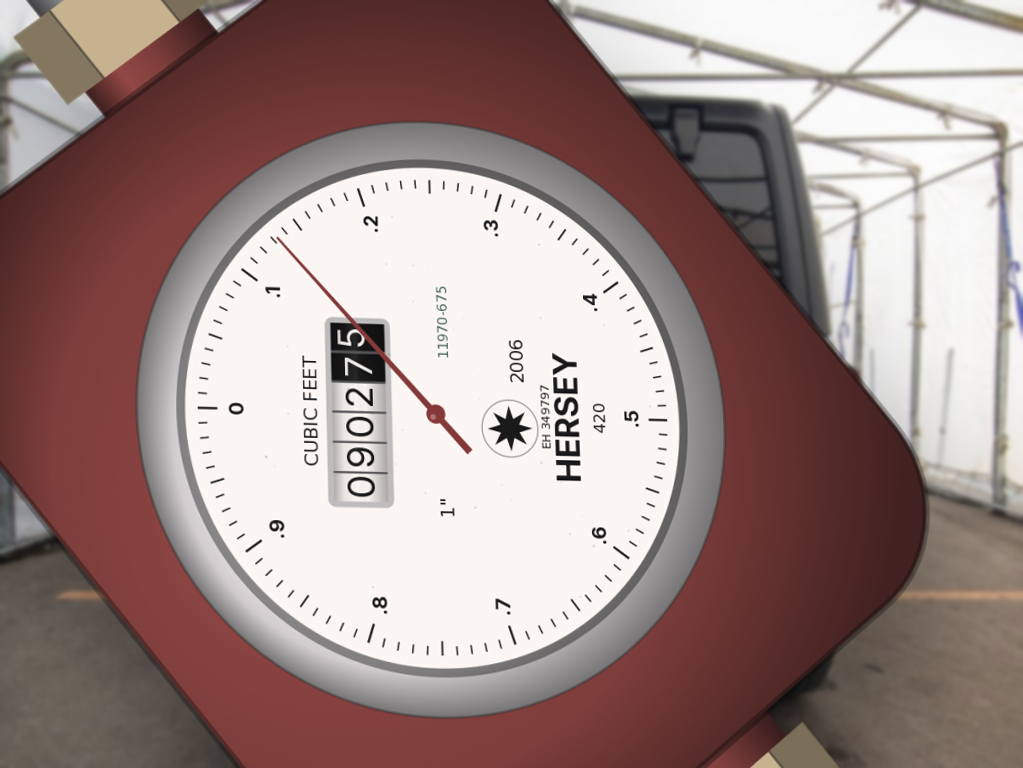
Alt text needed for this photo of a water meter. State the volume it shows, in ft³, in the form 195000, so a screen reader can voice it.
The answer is 90275.13
